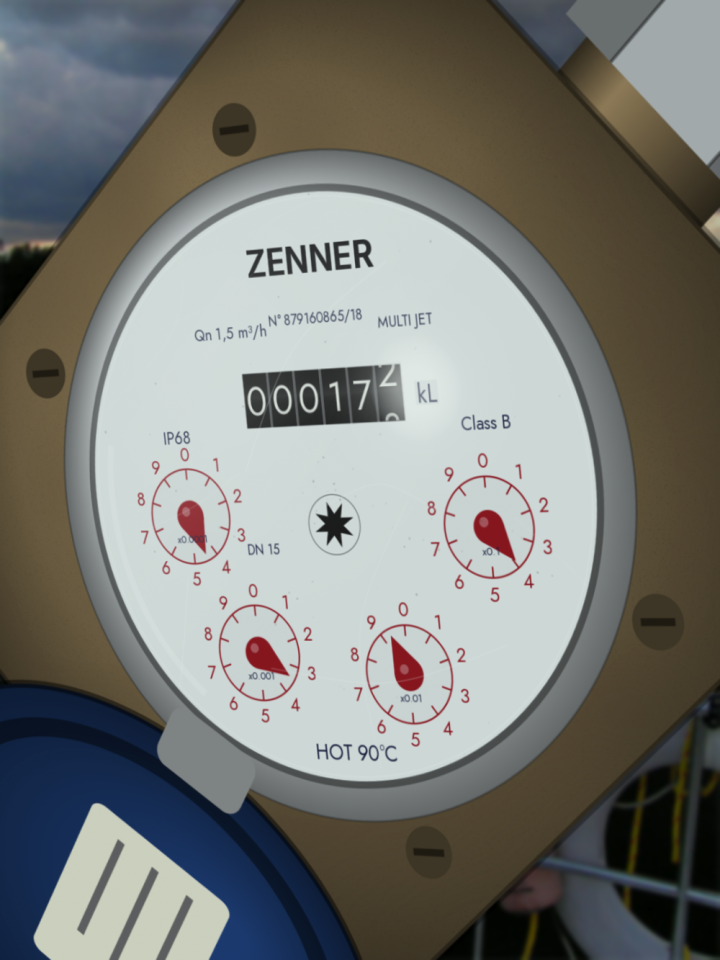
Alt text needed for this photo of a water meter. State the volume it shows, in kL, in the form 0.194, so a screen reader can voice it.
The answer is 172.3934
